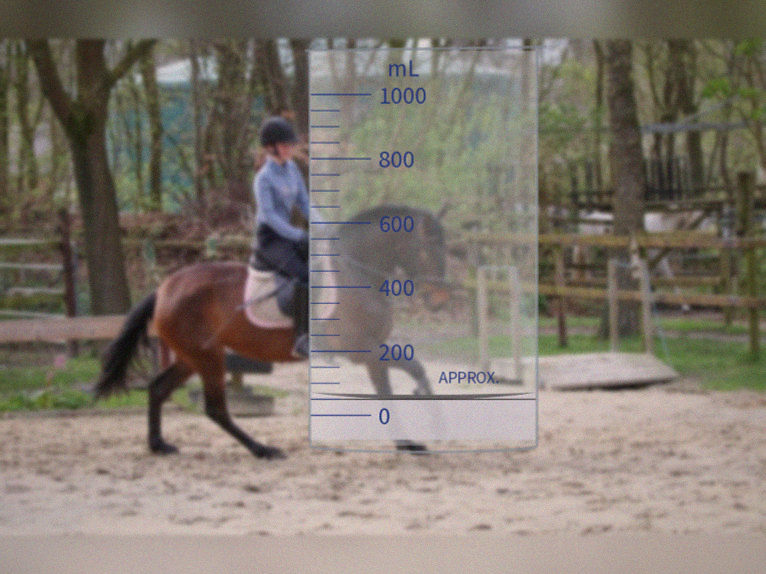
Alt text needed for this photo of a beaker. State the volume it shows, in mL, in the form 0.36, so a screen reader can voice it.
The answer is 50
